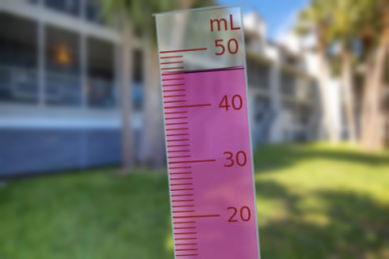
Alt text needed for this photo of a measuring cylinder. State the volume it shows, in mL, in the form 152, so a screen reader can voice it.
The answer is 46
